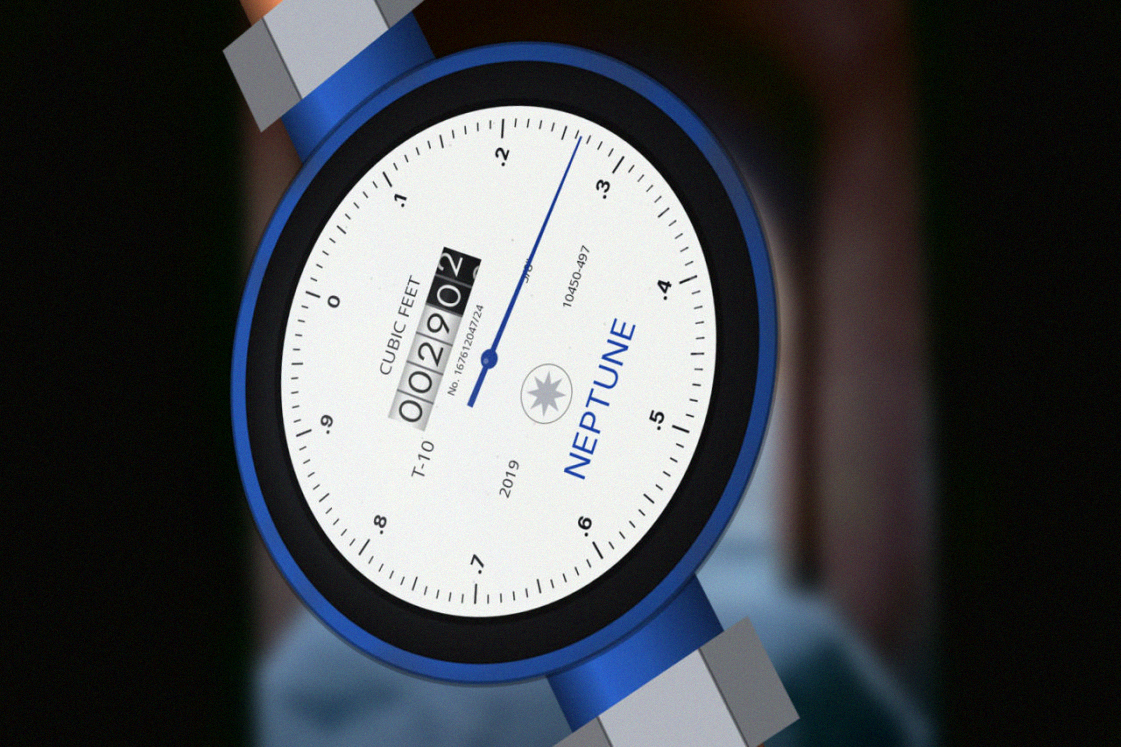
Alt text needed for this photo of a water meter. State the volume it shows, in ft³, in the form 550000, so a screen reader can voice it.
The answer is 2902.26
